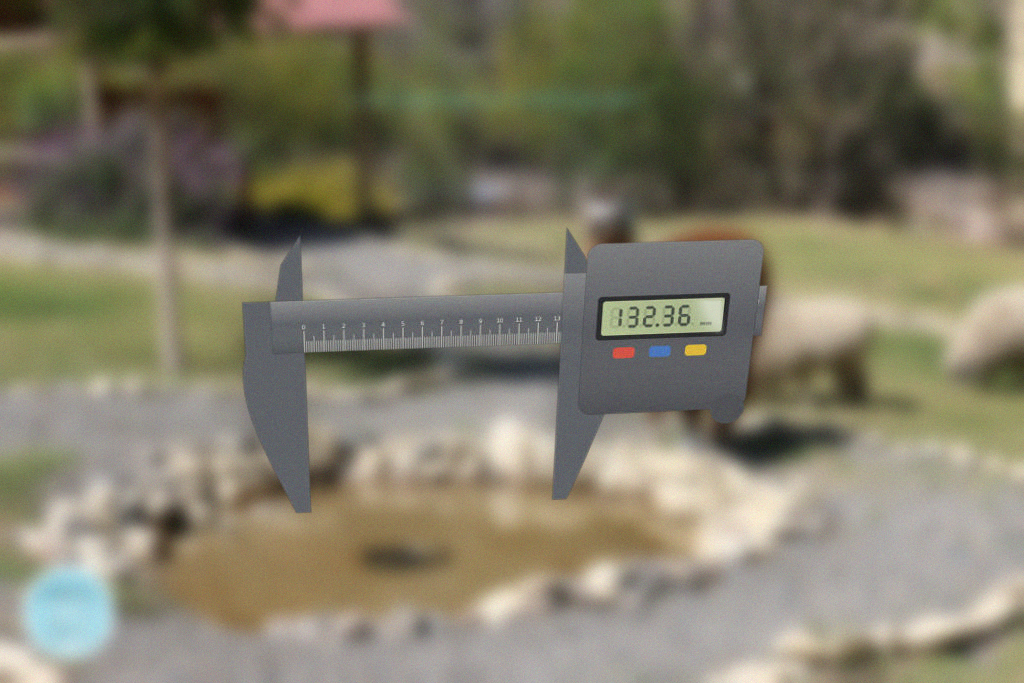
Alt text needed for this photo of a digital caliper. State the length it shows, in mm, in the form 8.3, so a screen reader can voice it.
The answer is 132.36
